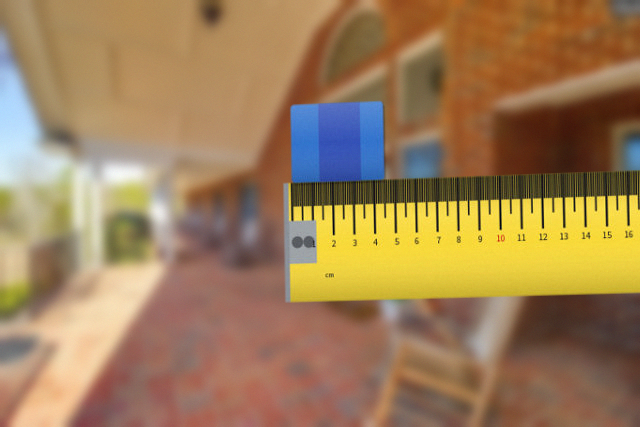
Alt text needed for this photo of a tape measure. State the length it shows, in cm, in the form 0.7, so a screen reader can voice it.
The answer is 4.5
